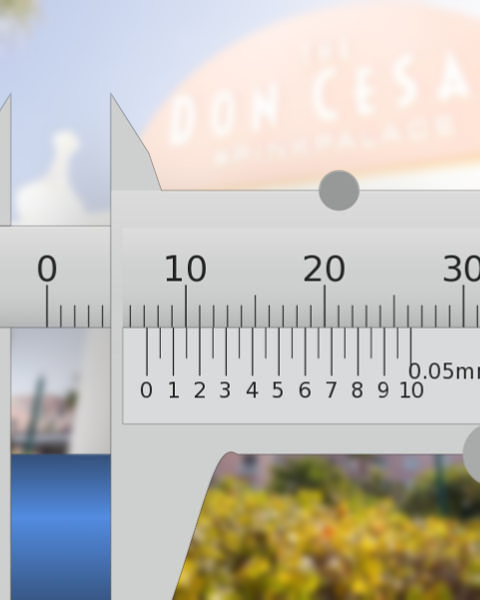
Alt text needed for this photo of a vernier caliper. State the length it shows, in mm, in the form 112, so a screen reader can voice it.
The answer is 7.2
